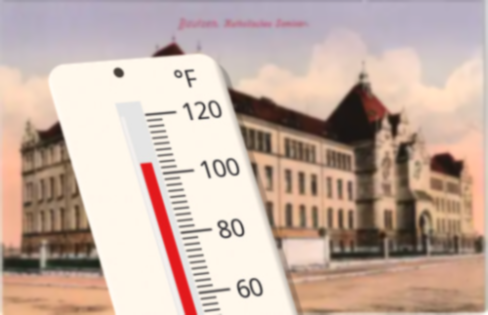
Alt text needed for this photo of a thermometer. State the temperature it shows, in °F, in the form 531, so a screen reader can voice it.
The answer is 104
